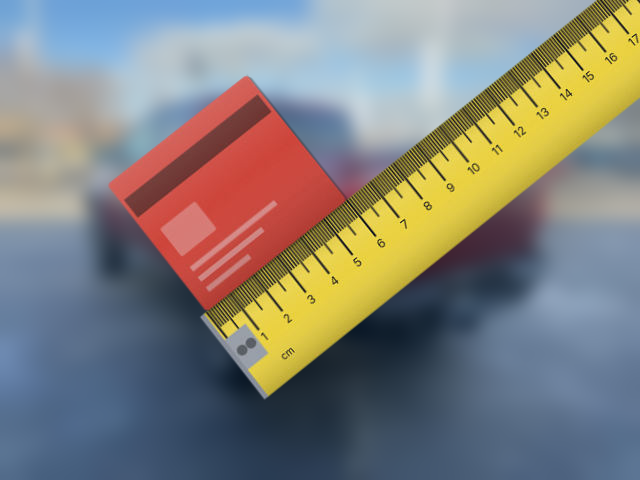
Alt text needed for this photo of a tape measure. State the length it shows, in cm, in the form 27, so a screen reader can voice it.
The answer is 6
